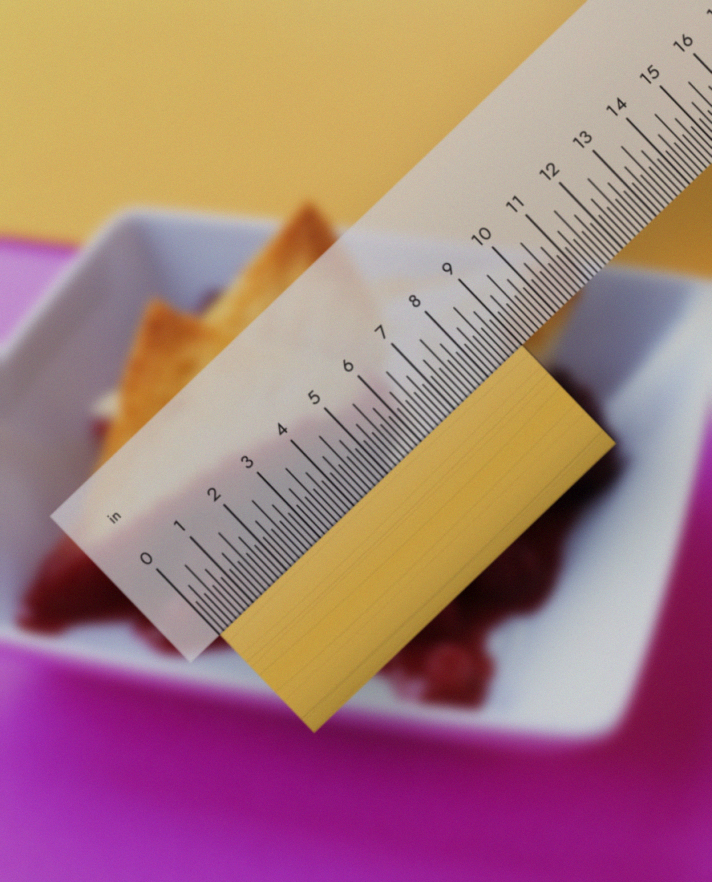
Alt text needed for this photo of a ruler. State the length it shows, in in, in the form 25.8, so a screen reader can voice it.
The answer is 9
